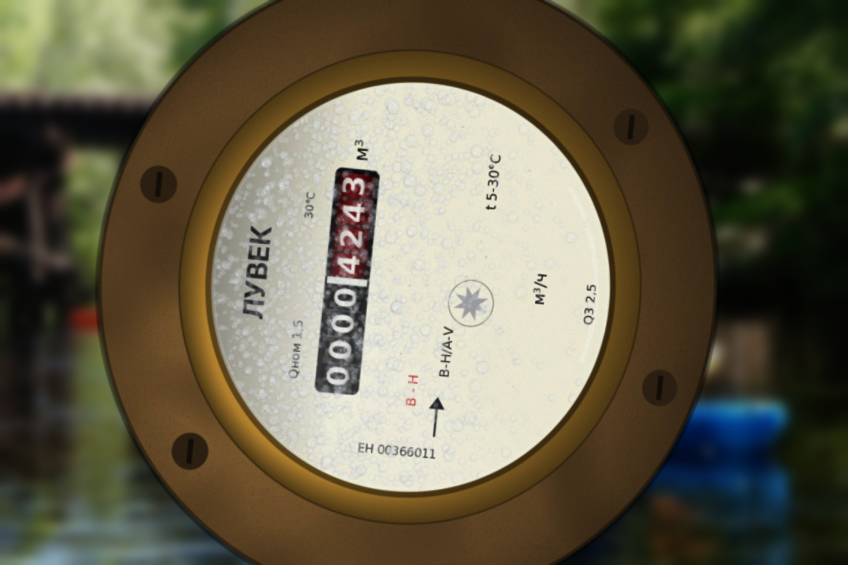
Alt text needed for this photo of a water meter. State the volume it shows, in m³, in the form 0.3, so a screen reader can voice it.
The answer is 0.4243
